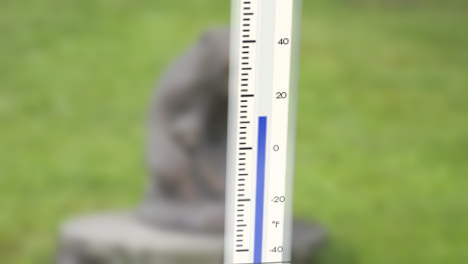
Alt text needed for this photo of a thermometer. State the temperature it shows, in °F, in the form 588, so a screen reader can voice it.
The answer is 12
